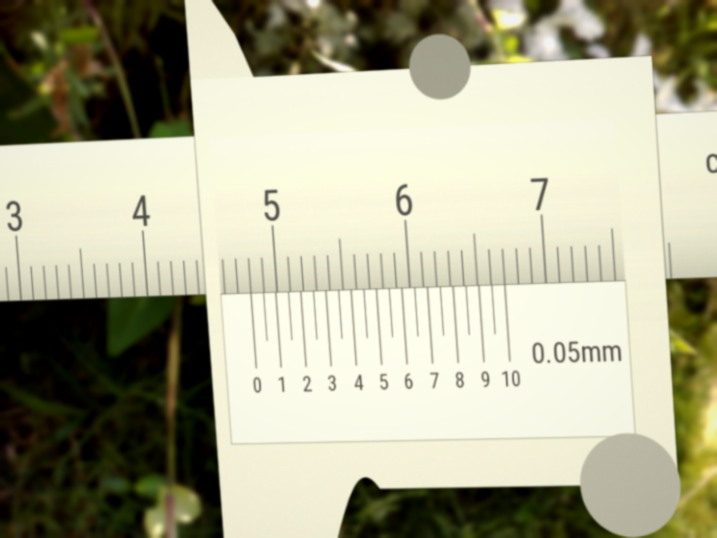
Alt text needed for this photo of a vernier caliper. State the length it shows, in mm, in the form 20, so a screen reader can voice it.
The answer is 48.0
